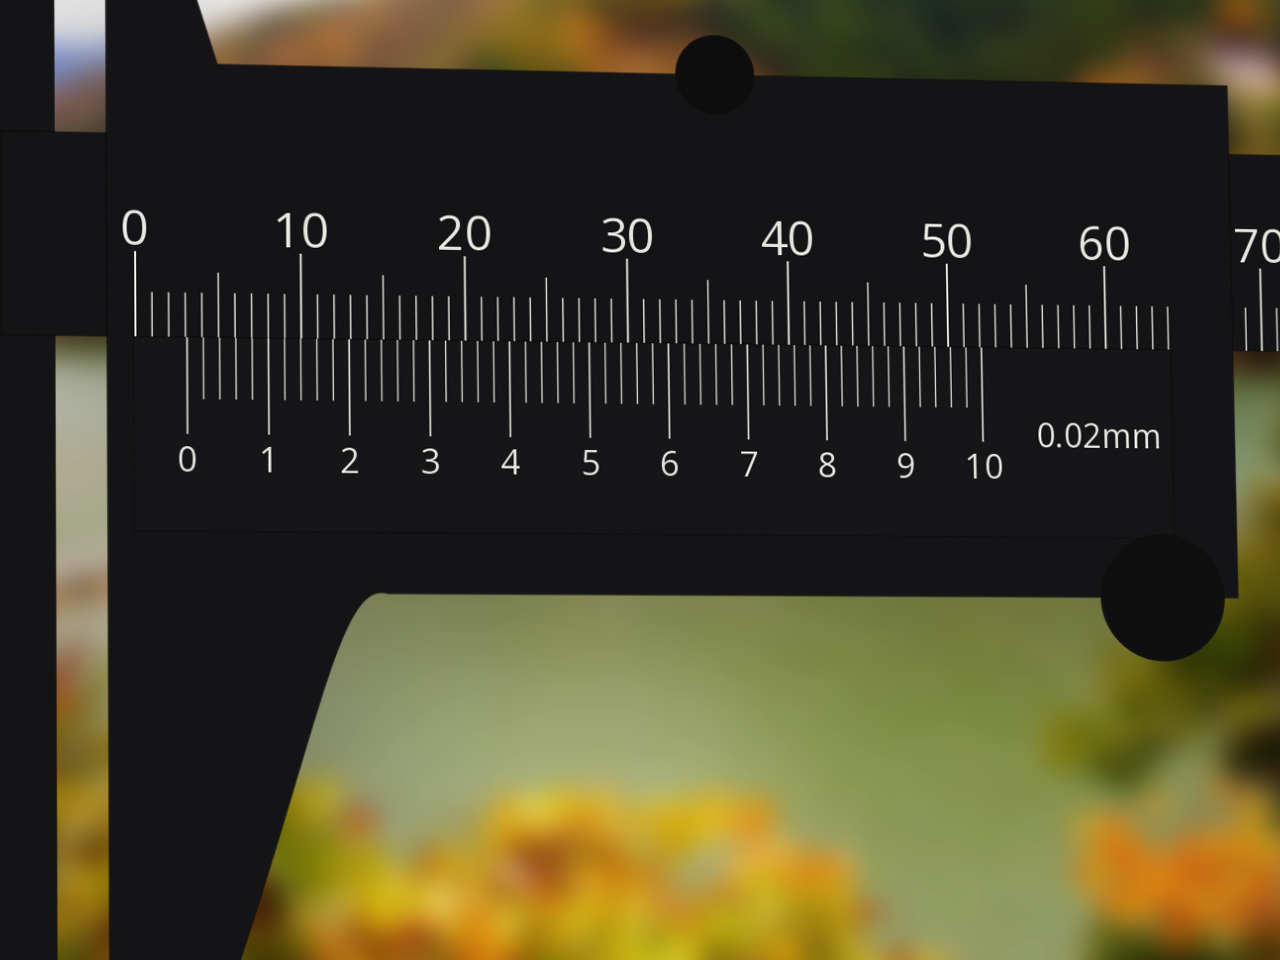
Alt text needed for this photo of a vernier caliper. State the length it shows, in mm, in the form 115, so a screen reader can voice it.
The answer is 3.1
